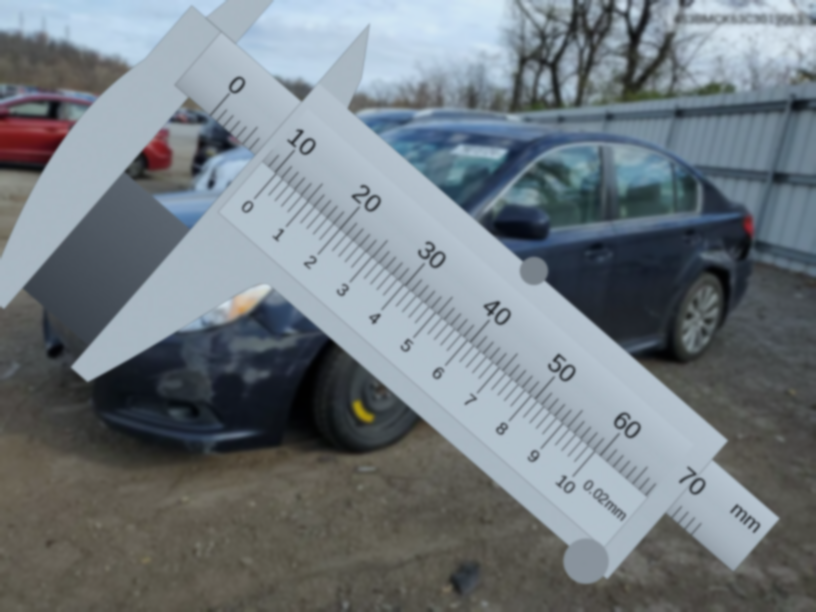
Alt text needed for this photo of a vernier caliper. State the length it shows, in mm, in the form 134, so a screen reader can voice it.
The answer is 10.2
